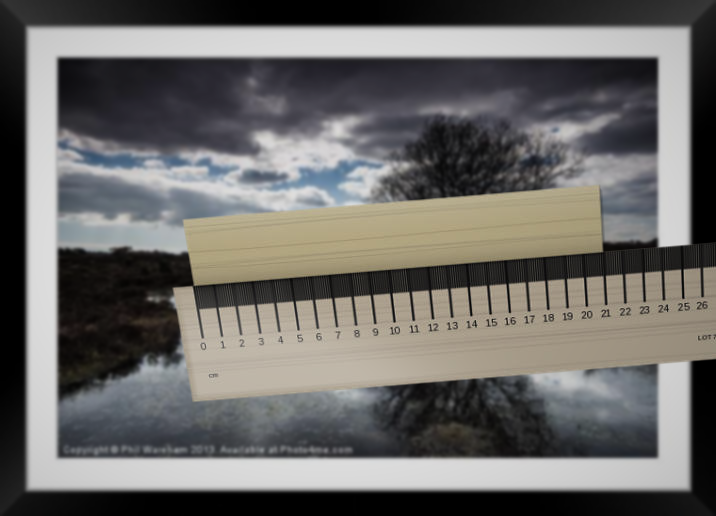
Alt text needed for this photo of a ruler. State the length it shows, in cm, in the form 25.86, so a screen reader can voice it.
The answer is 21
